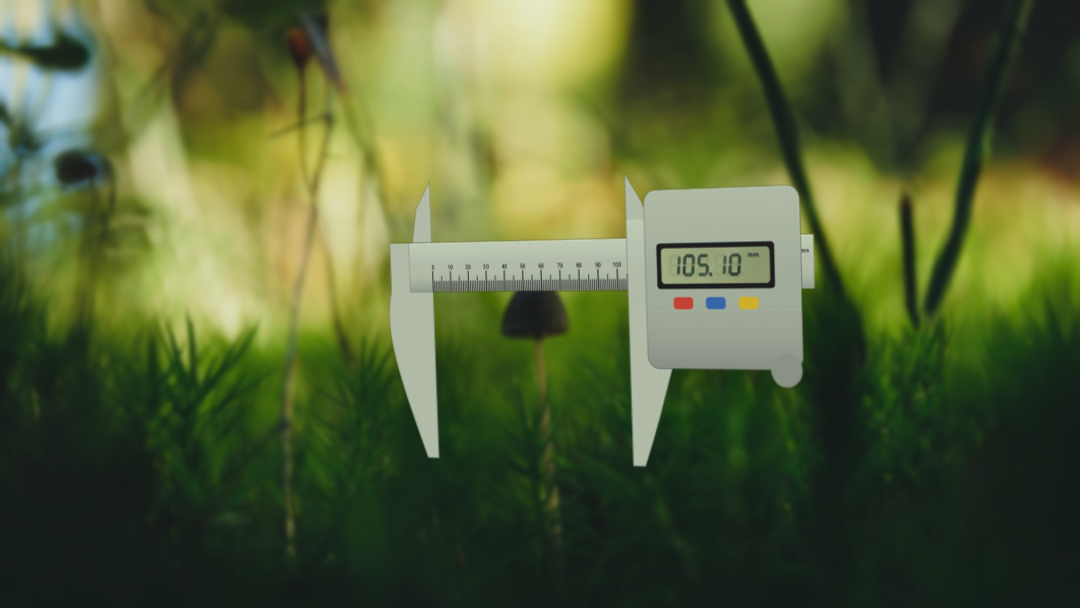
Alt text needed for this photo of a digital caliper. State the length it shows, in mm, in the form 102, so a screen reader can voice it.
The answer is 105.10
